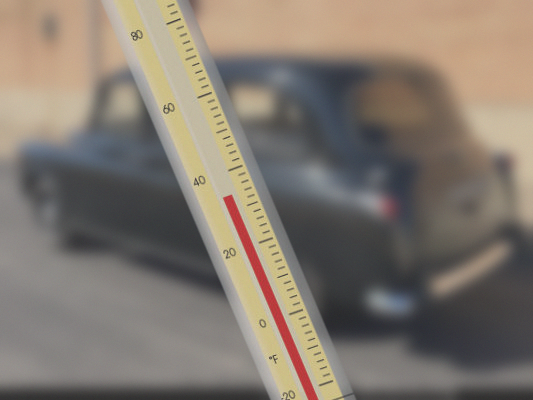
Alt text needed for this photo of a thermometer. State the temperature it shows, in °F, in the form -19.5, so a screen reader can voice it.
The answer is 34
